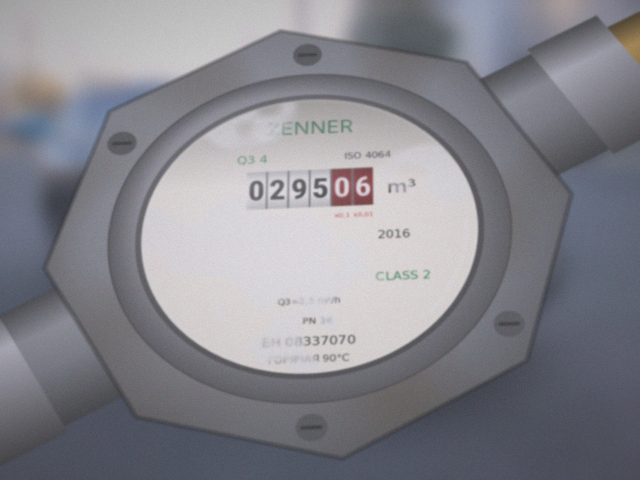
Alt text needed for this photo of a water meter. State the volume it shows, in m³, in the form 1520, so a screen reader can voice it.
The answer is 295.06
